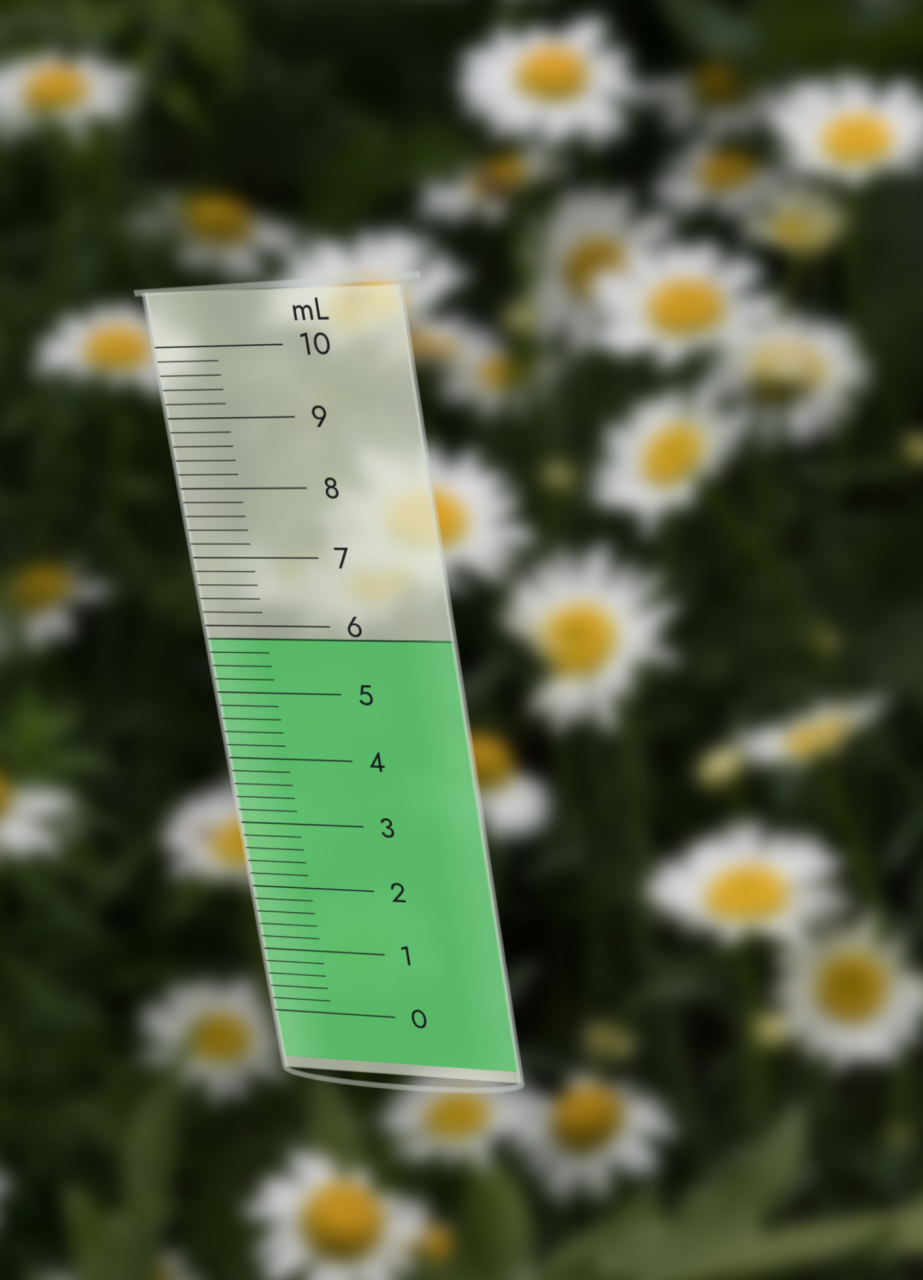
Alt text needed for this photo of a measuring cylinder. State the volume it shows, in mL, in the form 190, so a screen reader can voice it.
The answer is 5.8
